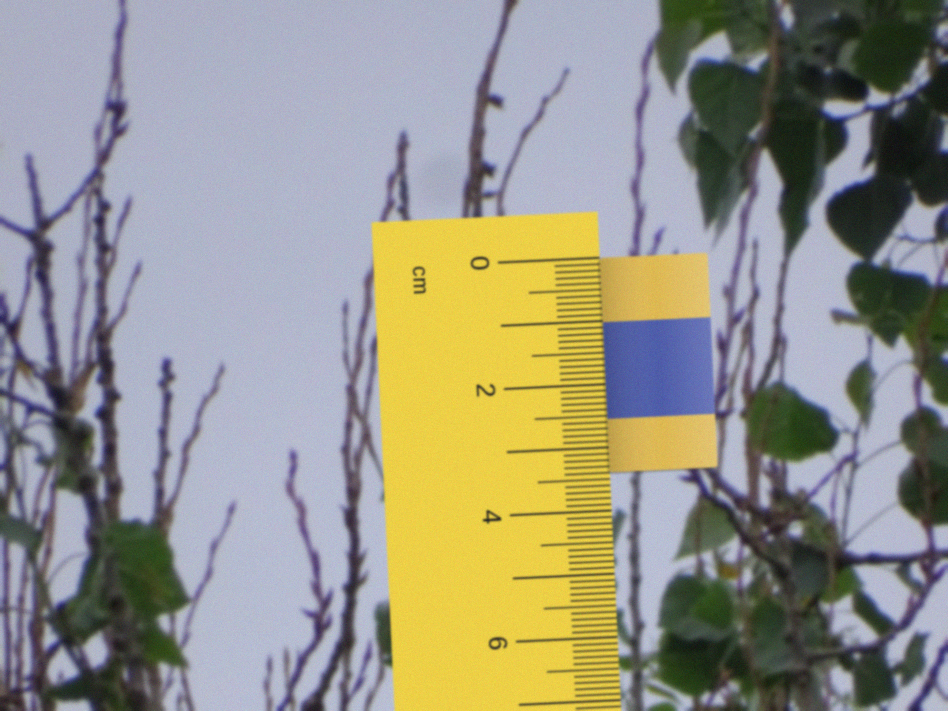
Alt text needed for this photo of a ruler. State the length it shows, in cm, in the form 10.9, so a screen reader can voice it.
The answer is 3.4
